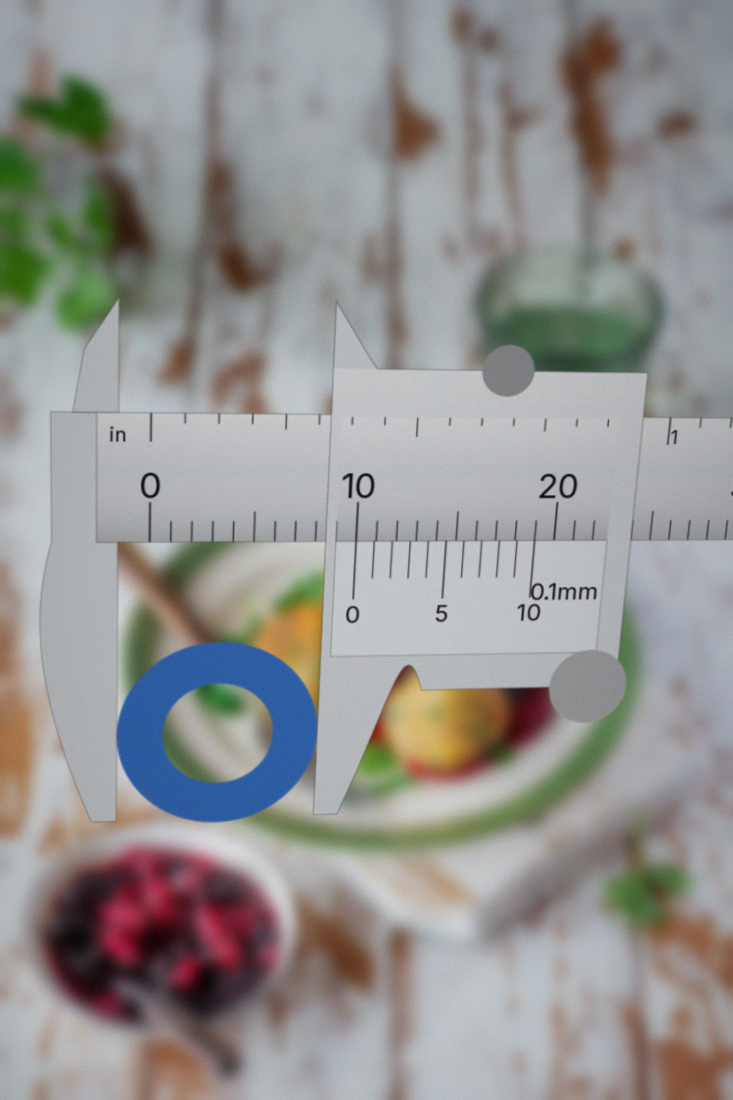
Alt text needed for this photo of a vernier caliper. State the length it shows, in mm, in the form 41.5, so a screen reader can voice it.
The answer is 10.0
